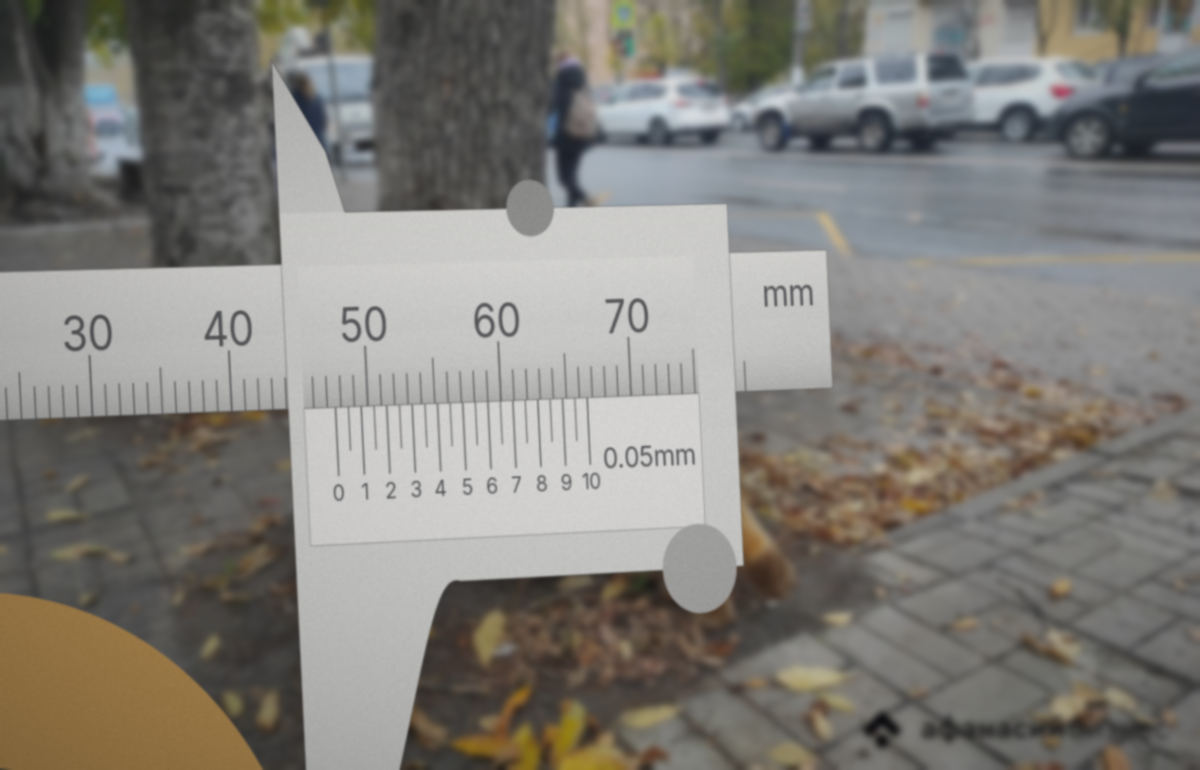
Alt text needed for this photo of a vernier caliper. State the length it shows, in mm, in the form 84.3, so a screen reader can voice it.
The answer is 47.6
